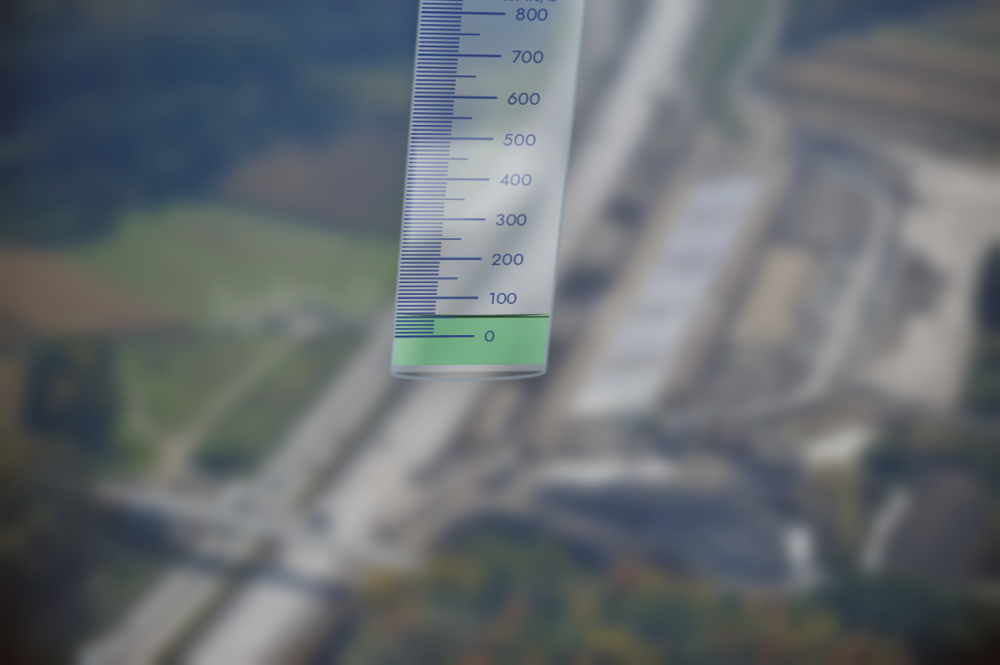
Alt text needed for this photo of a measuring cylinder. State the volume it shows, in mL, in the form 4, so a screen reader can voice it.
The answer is 50
